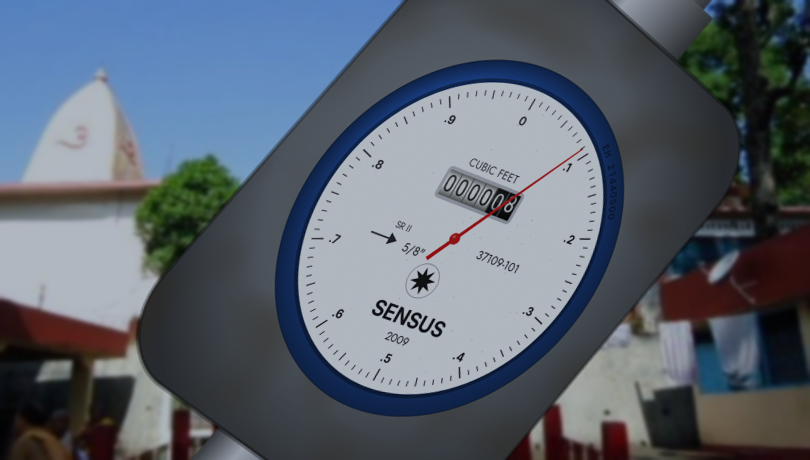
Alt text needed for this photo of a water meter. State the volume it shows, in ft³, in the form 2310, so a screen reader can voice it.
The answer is 8.09
